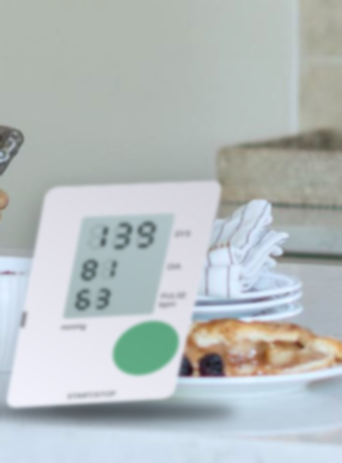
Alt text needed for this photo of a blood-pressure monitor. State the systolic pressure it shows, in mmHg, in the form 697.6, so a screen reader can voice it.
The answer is 139
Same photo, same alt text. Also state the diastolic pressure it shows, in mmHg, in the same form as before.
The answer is 81
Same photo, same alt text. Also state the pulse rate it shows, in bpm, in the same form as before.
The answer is 63
